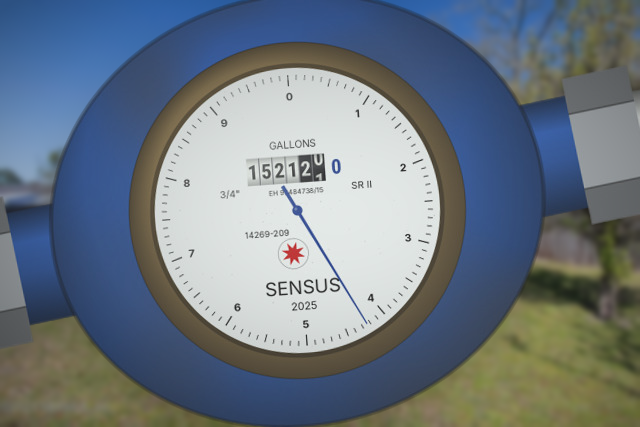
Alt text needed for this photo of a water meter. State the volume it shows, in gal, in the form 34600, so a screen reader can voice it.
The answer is 1521204.2
